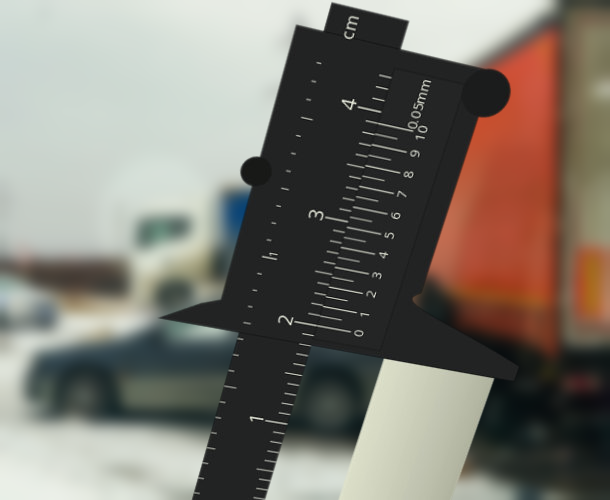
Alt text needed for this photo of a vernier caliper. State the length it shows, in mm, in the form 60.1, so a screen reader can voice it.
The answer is 20.0
